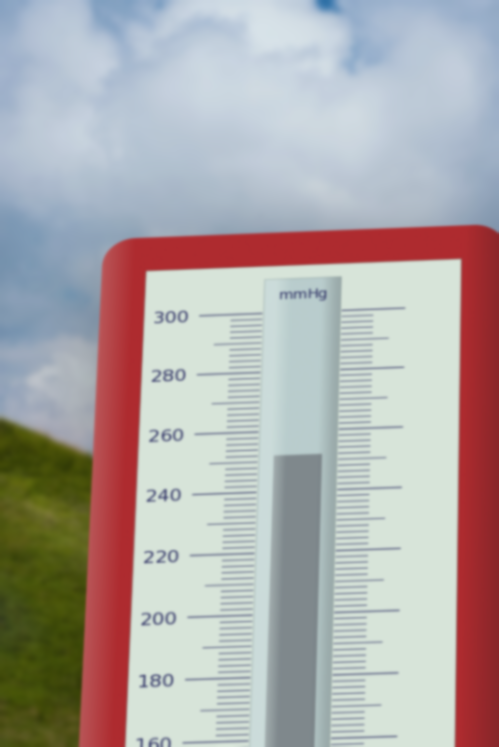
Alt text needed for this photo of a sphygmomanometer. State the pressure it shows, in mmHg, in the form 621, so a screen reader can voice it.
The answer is 252
